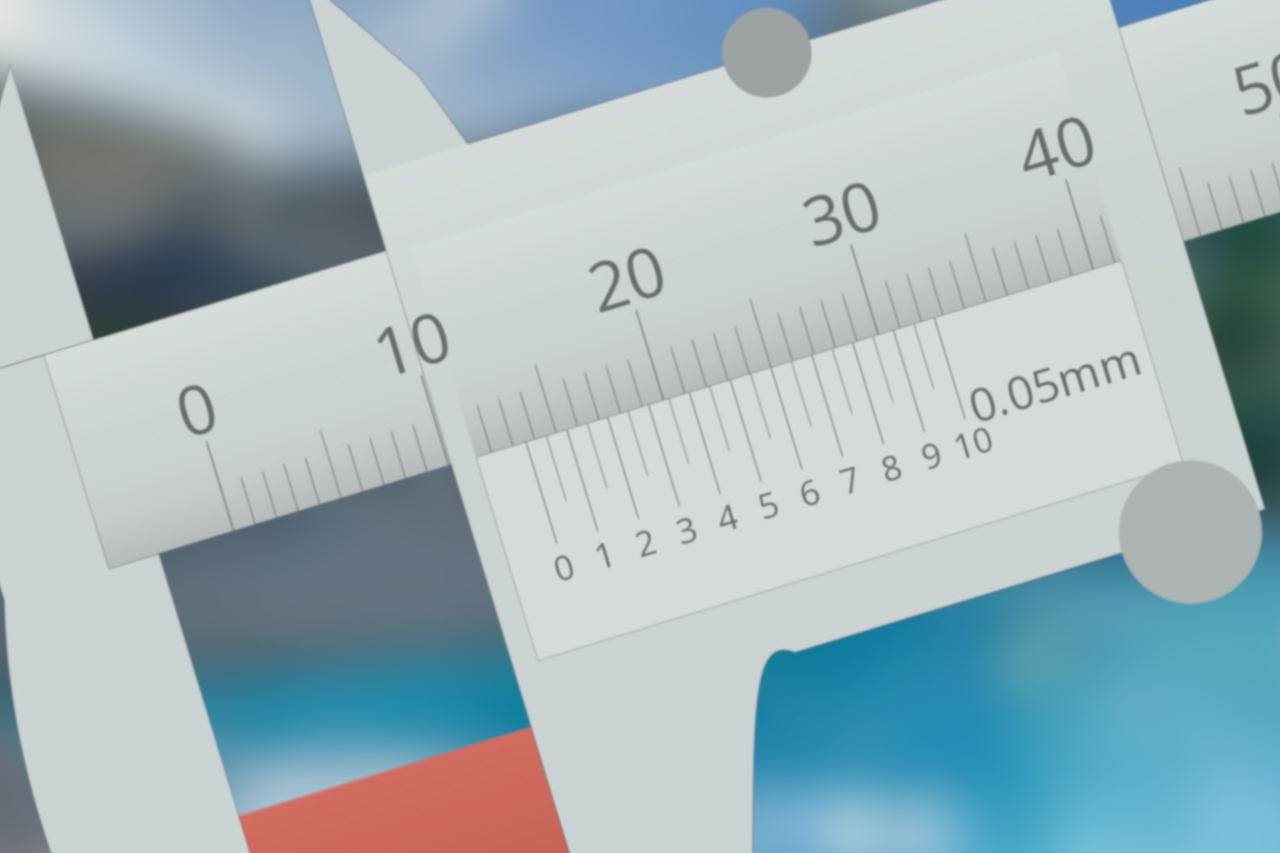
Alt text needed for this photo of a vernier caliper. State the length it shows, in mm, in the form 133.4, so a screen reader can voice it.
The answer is 13.6
